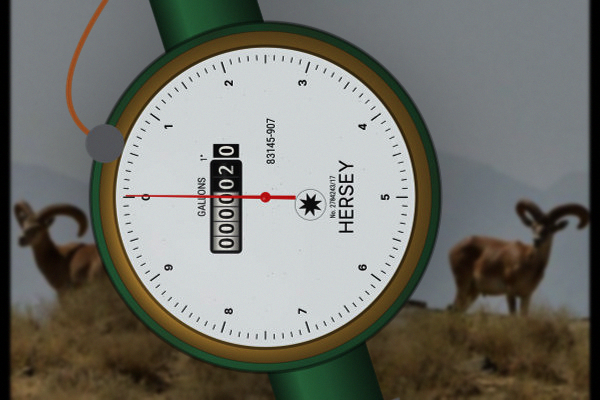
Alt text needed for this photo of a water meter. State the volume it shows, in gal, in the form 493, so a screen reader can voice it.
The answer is 20.0
